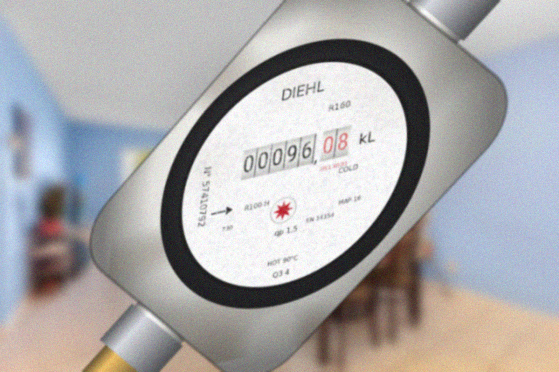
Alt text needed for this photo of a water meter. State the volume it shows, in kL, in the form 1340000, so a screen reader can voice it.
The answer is 96.08
